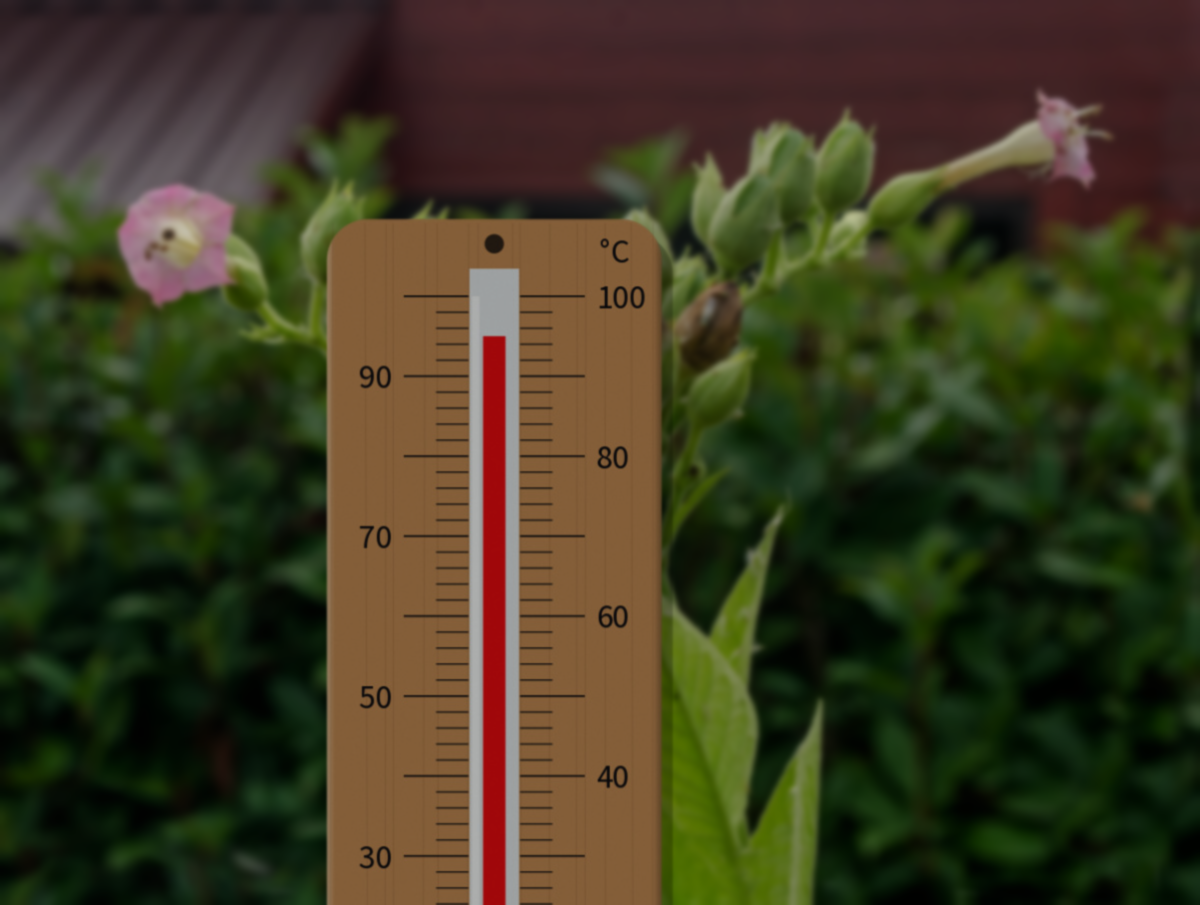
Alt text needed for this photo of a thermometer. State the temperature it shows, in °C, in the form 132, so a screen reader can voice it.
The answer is 95
